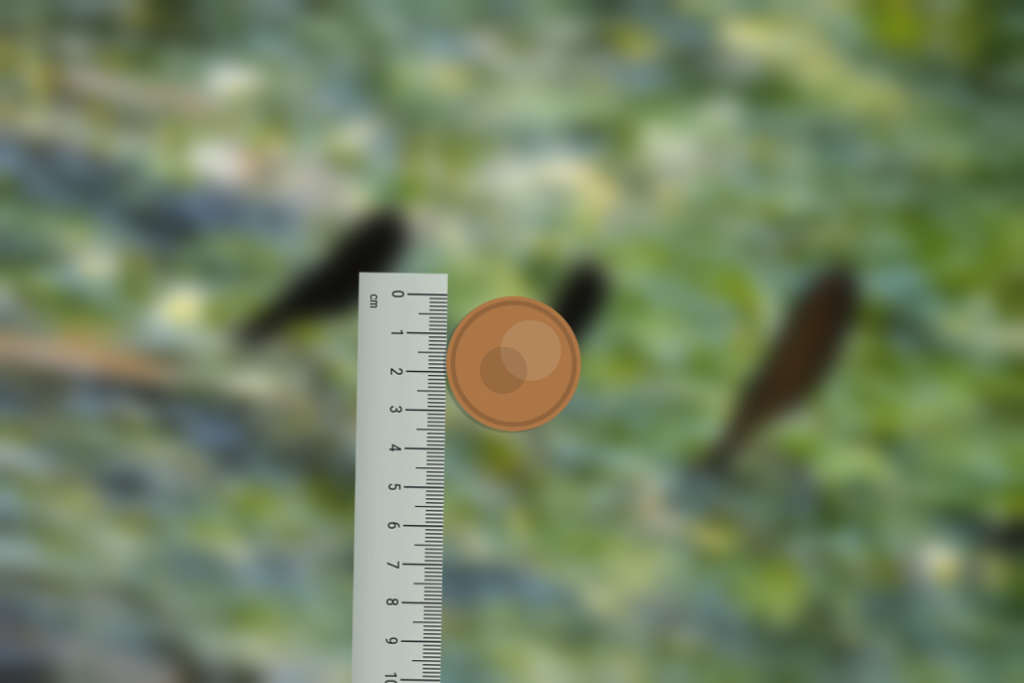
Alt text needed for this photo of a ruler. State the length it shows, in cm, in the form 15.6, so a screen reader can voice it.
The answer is 3.5
